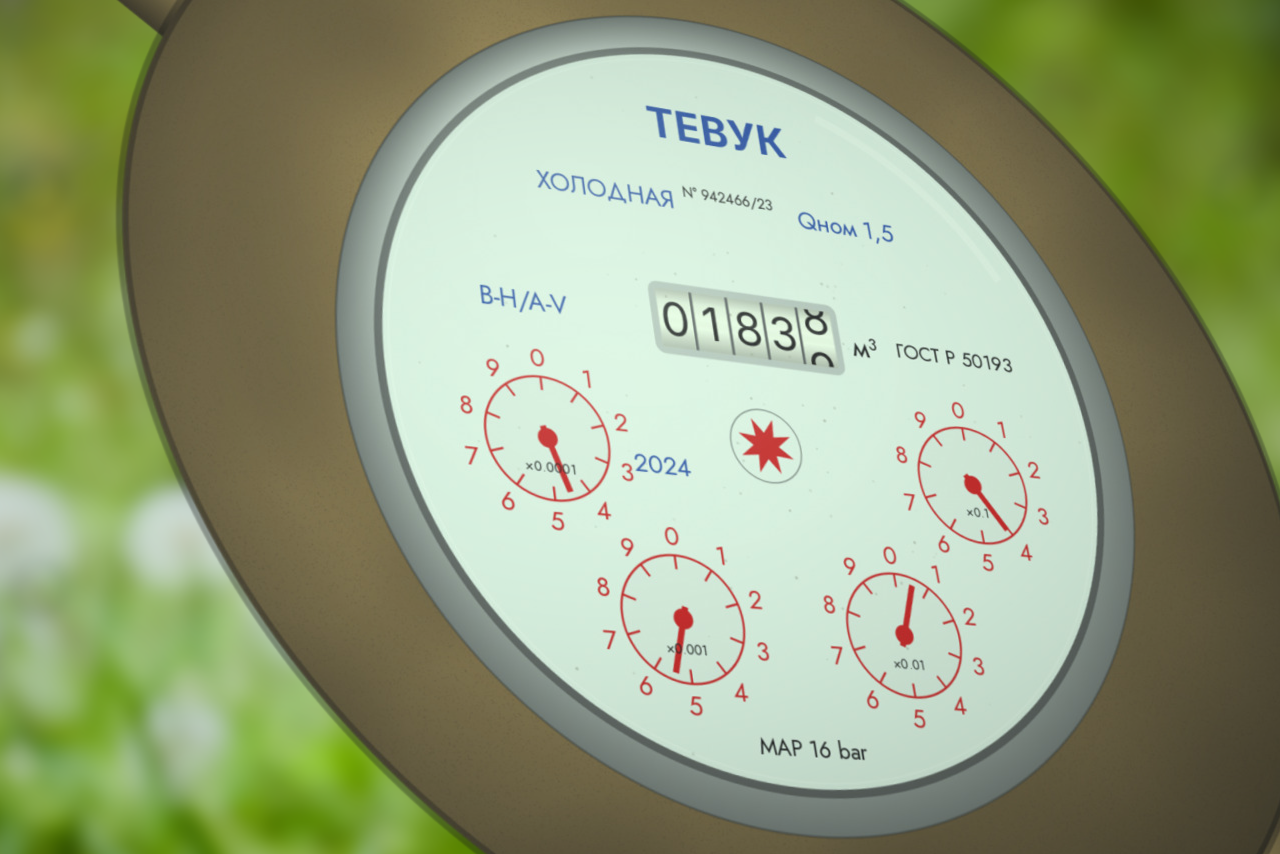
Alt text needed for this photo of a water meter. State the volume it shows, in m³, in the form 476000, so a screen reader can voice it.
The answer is 1838.4054
